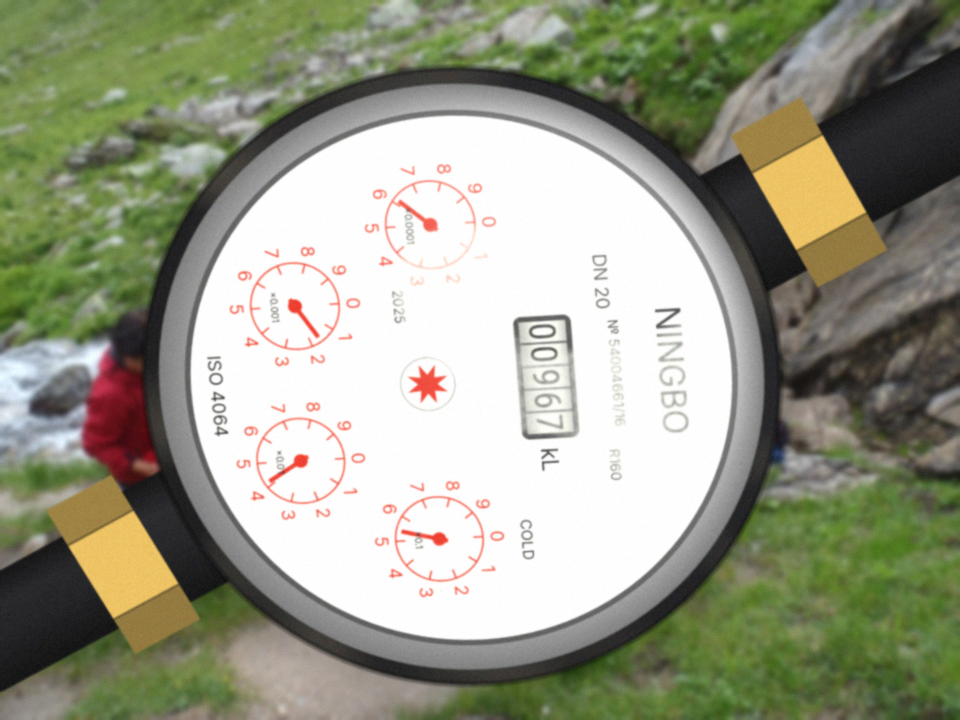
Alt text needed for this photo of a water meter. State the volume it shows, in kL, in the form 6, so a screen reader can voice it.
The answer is 967.5416
